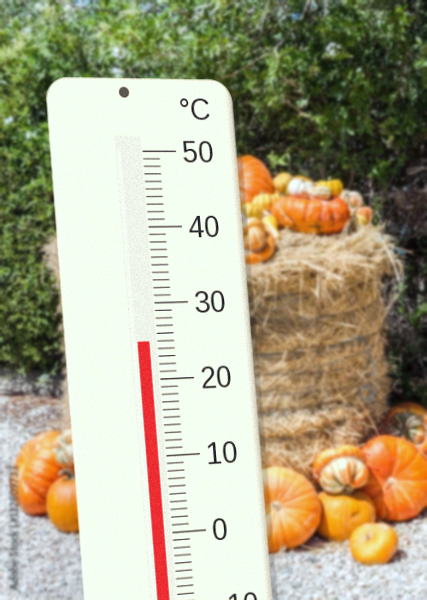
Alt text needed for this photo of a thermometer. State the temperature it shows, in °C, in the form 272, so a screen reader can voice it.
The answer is 25
